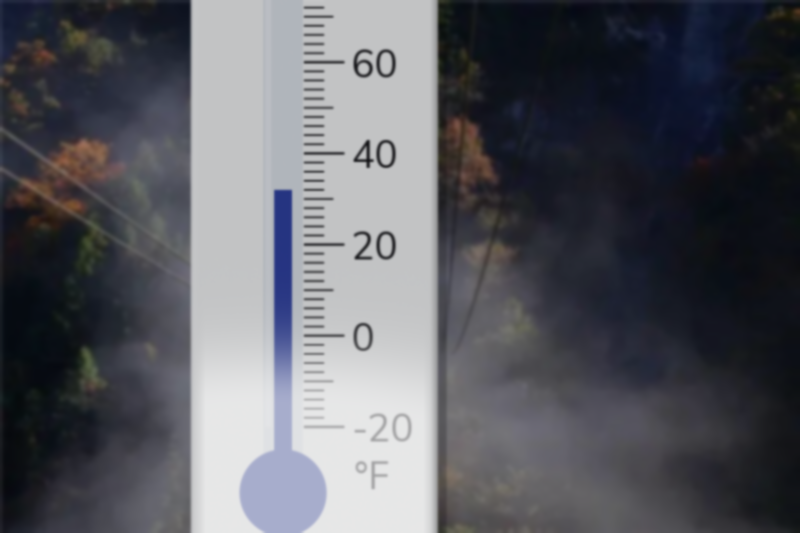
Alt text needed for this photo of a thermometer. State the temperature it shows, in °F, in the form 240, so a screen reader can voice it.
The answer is 32
